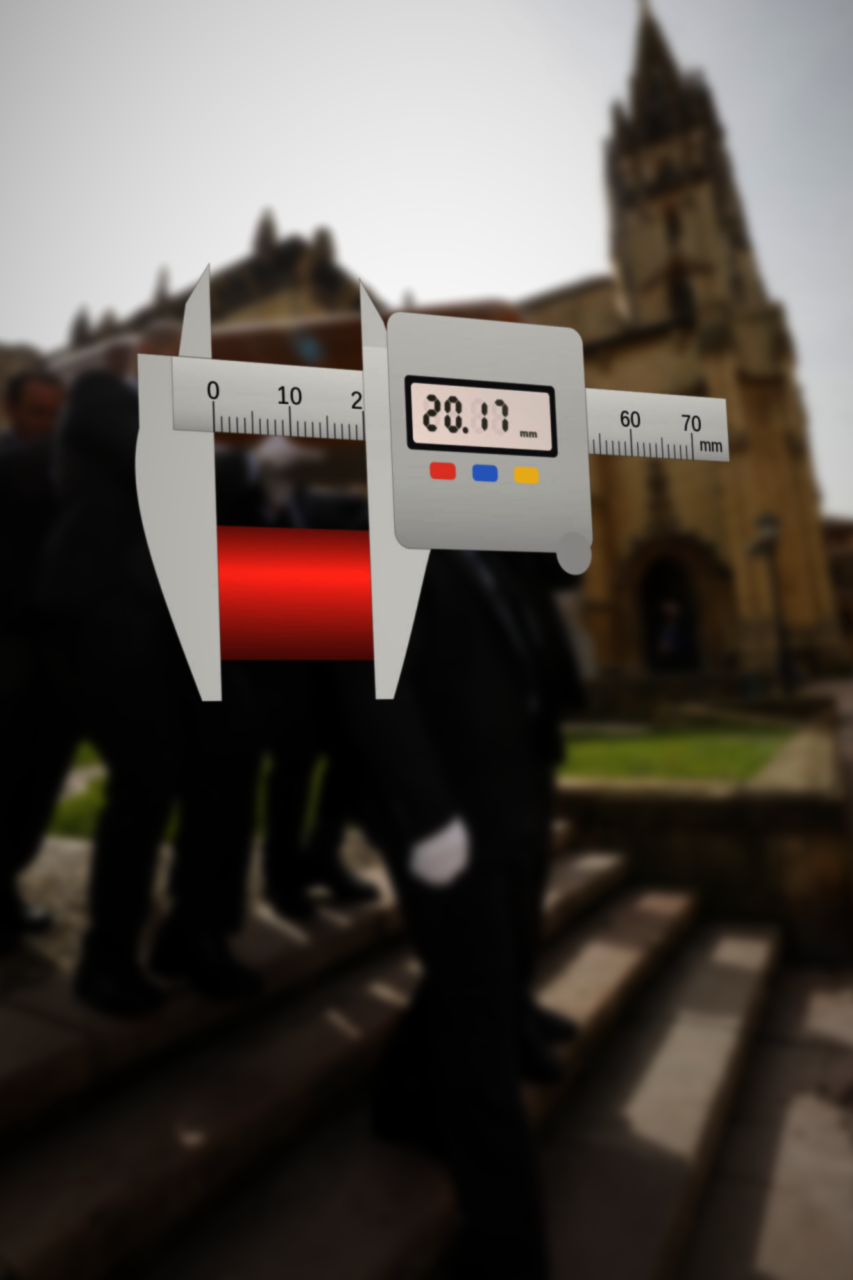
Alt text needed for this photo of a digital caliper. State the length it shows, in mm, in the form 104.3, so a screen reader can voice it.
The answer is 20.17
